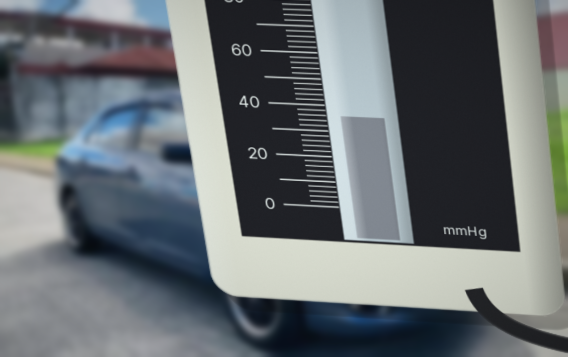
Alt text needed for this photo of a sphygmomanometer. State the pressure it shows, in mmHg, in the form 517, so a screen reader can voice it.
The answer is 36
